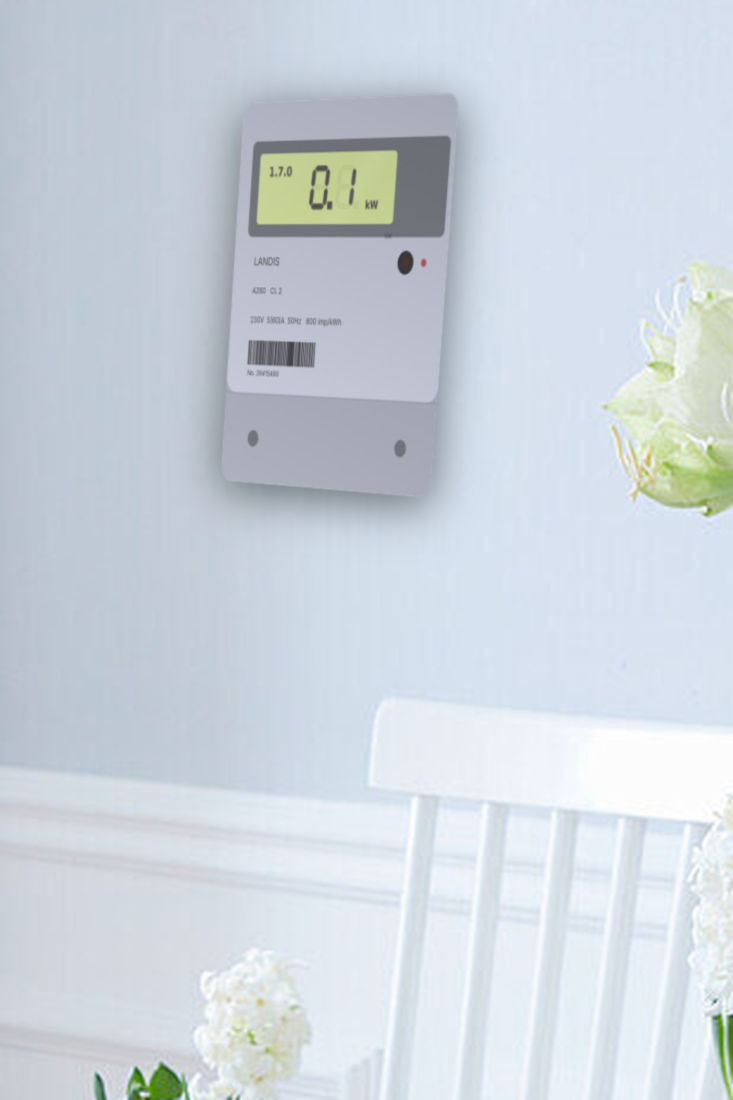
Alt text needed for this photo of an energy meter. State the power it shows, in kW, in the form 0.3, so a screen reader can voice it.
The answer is 0.1
